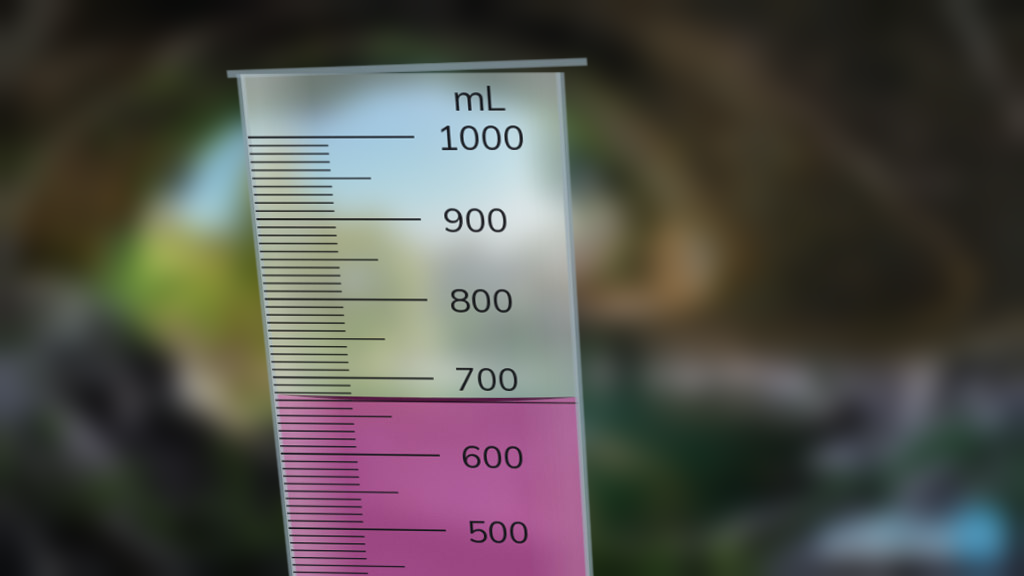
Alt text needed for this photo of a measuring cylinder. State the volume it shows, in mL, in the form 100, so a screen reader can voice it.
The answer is 670
